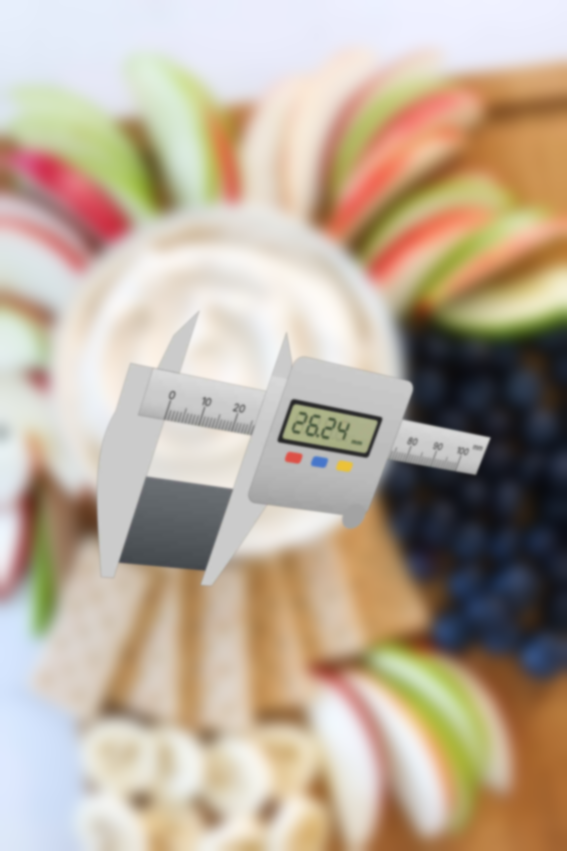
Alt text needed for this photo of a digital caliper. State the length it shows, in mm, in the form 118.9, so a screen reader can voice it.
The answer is 26.24
